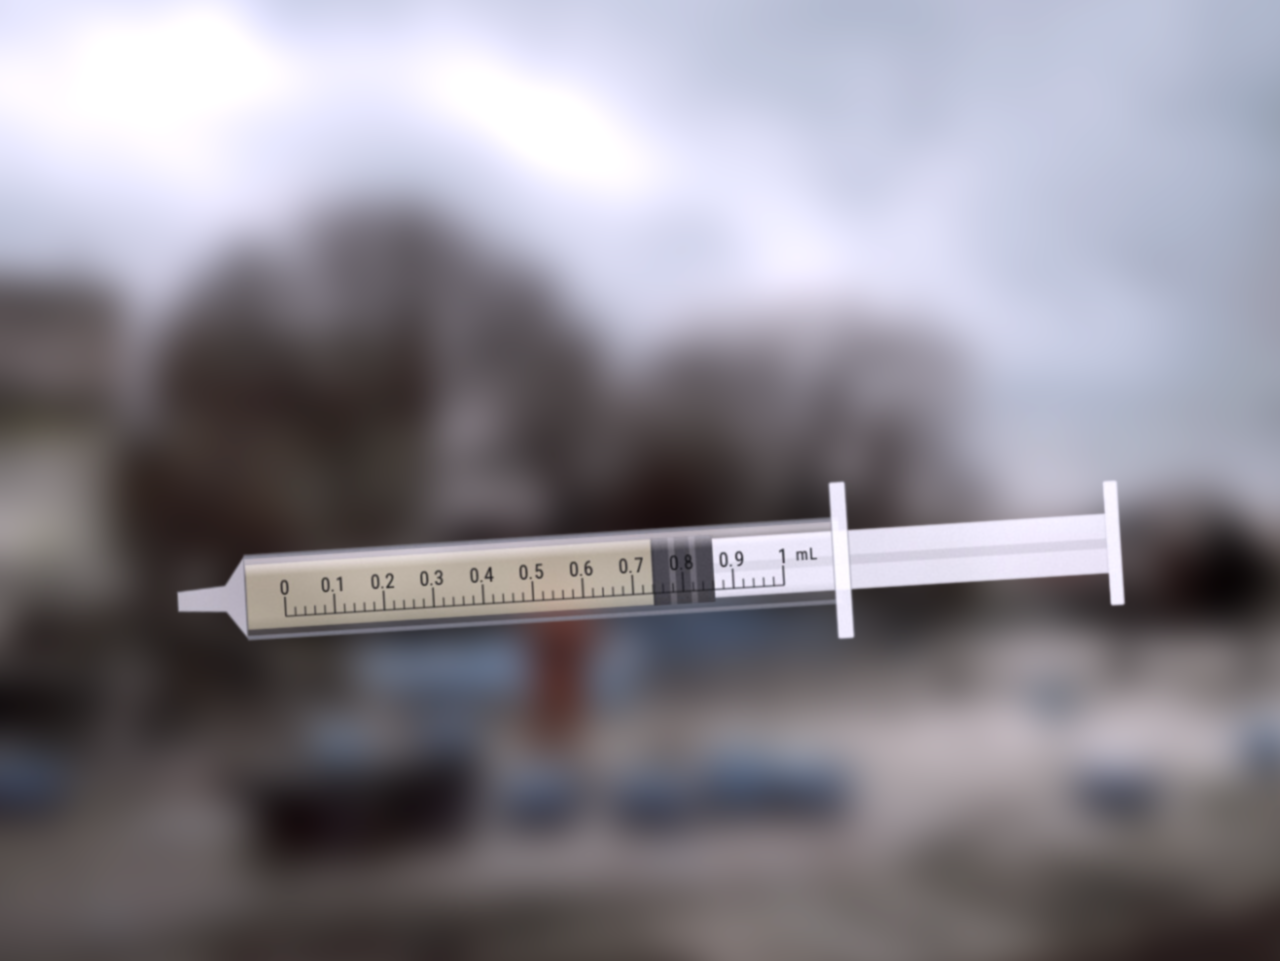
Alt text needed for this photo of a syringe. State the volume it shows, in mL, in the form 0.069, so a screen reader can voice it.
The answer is 0.74
